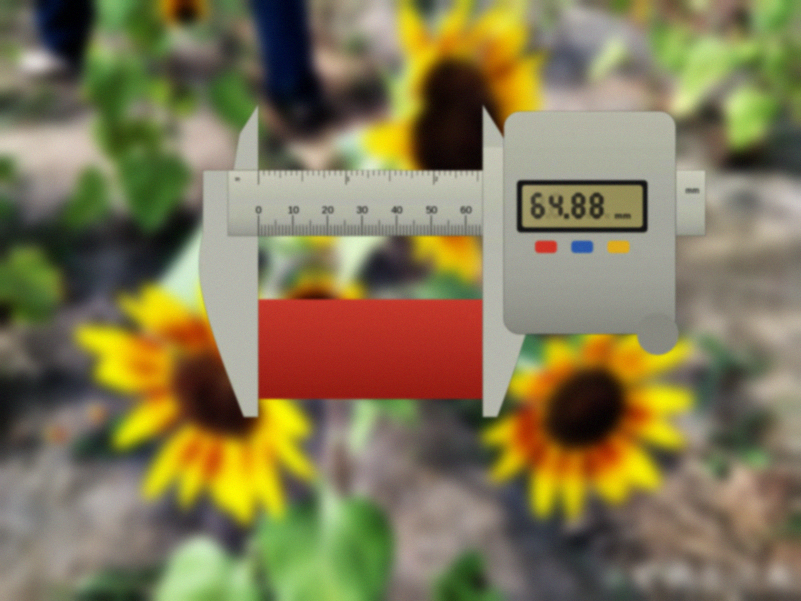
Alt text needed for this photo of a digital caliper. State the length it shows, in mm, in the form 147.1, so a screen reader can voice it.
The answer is 64.88
